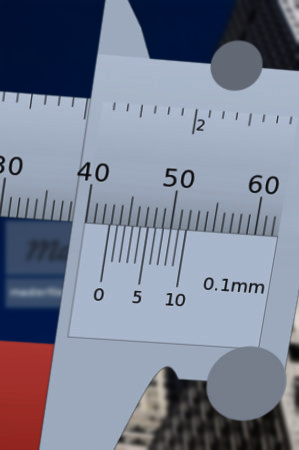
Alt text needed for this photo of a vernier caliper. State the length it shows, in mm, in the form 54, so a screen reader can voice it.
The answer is 42.8
